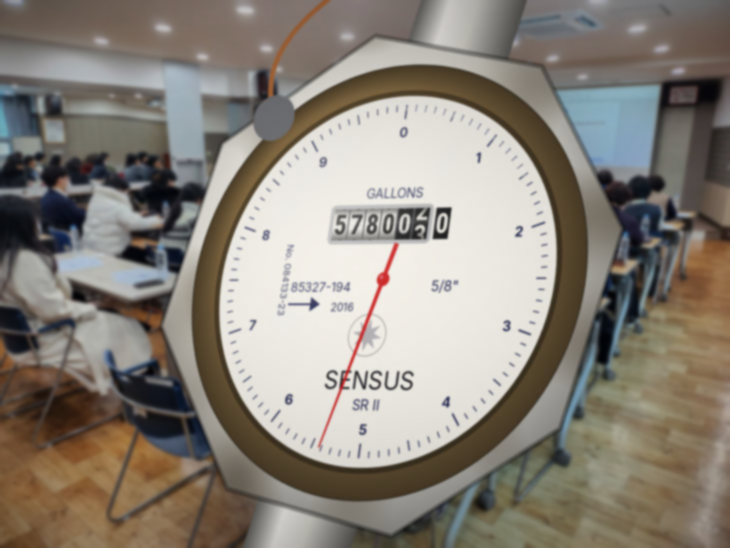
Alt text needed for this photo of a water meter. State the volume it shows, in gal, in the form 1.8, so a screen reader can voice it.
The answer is 5780025.4
